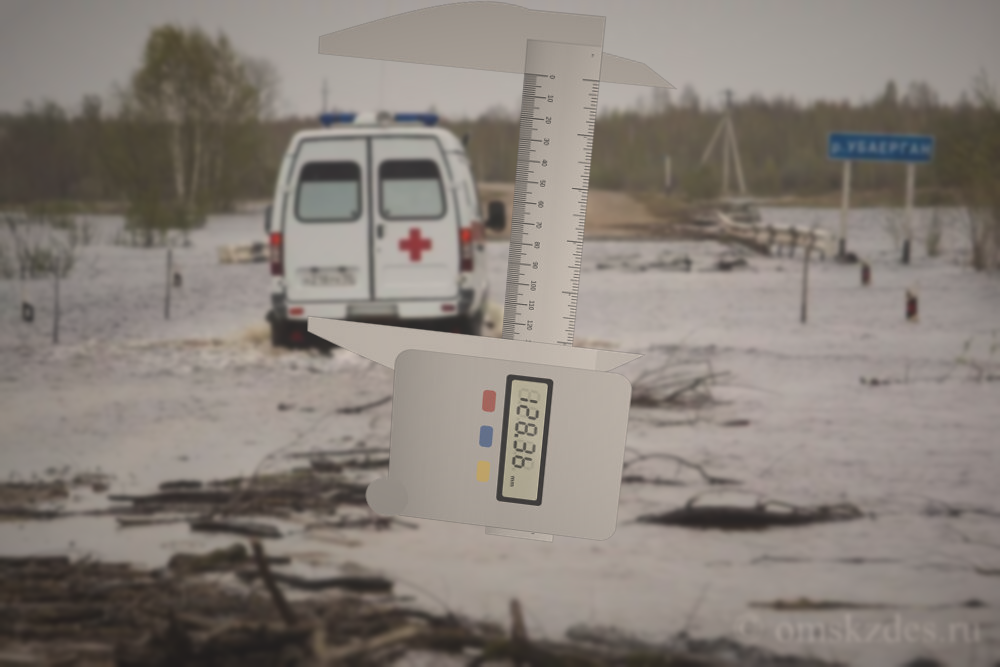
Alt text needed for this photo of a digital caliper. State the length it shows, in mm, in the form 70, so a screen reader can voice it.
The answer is 128.36
